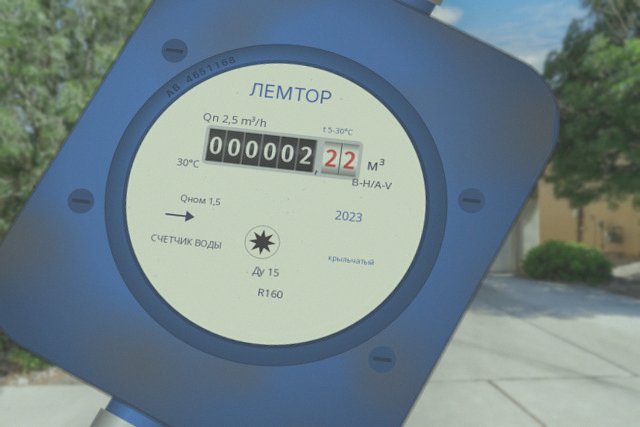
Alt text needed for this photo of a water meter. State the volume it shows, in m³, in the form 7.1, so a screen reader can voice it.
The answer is 2.22
